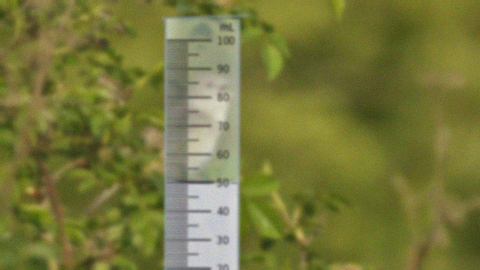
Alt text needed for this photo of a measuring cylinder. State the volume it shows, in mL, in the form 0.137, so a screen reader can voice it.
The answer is 50
